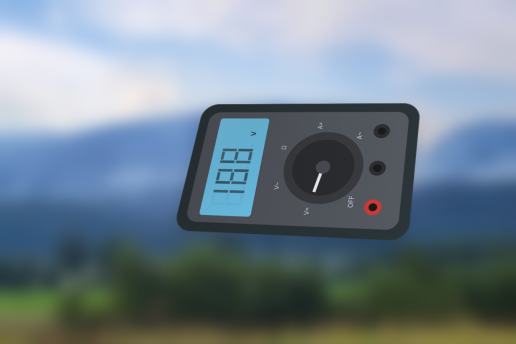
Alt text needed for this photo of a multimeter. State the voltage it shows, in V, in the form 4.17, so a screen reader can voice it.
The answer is 188
